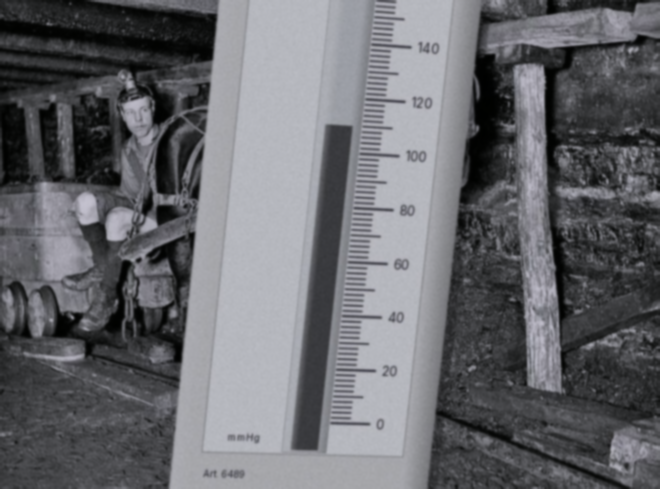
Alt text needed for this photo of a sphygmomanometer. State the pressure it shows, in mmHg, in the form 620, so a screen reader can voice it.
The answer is 110
